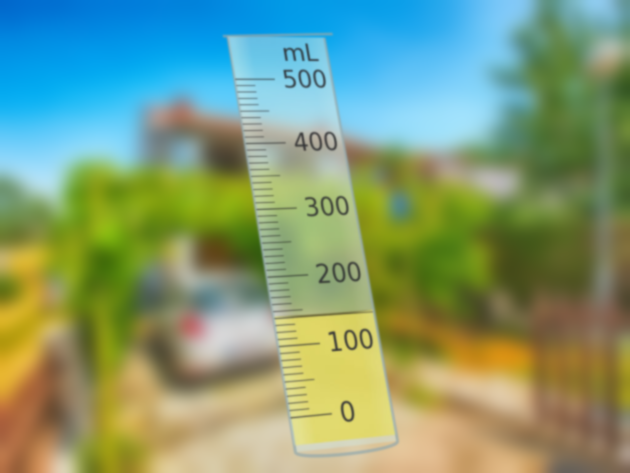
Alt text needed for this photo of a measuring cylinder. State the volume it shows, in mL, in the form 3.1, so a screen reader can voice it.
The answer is 140
